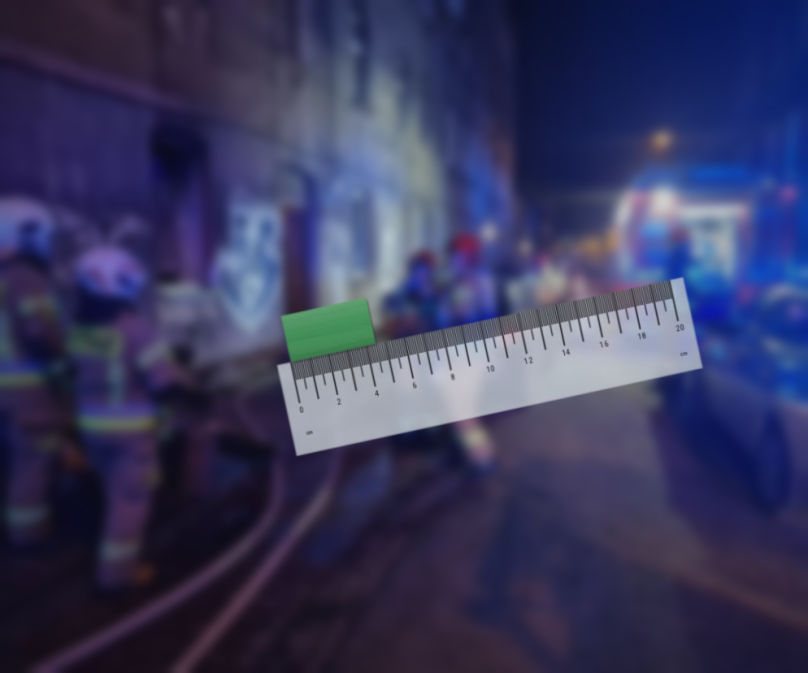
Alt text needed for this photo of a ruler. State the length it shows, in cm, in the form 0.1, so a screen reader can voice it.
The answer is 4.5
